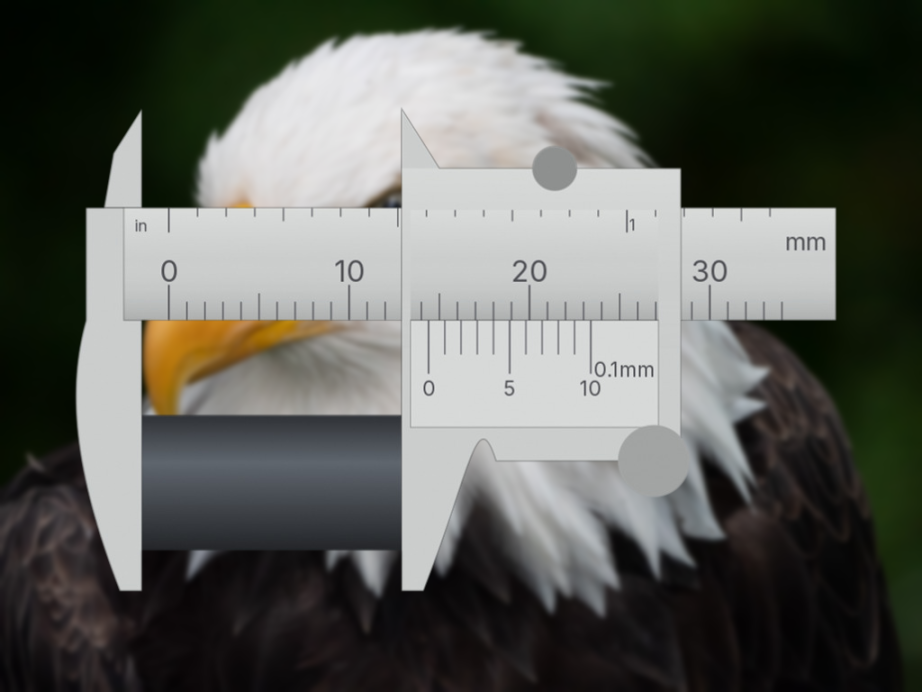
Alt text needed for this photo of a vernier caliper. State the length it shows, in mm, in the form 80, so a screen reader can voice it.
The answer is 14.4
